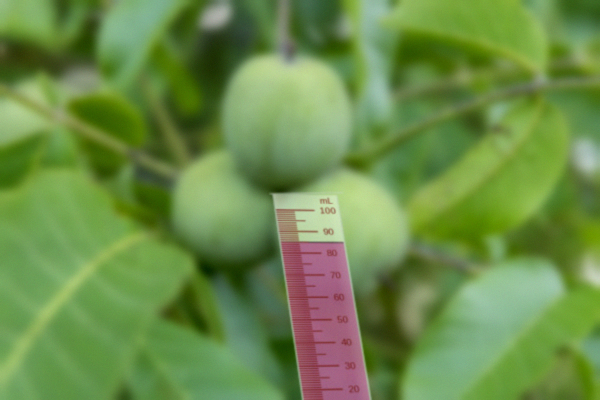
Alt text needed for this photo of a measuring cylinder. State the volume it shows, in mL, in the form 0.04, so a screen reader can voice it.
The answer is 85
